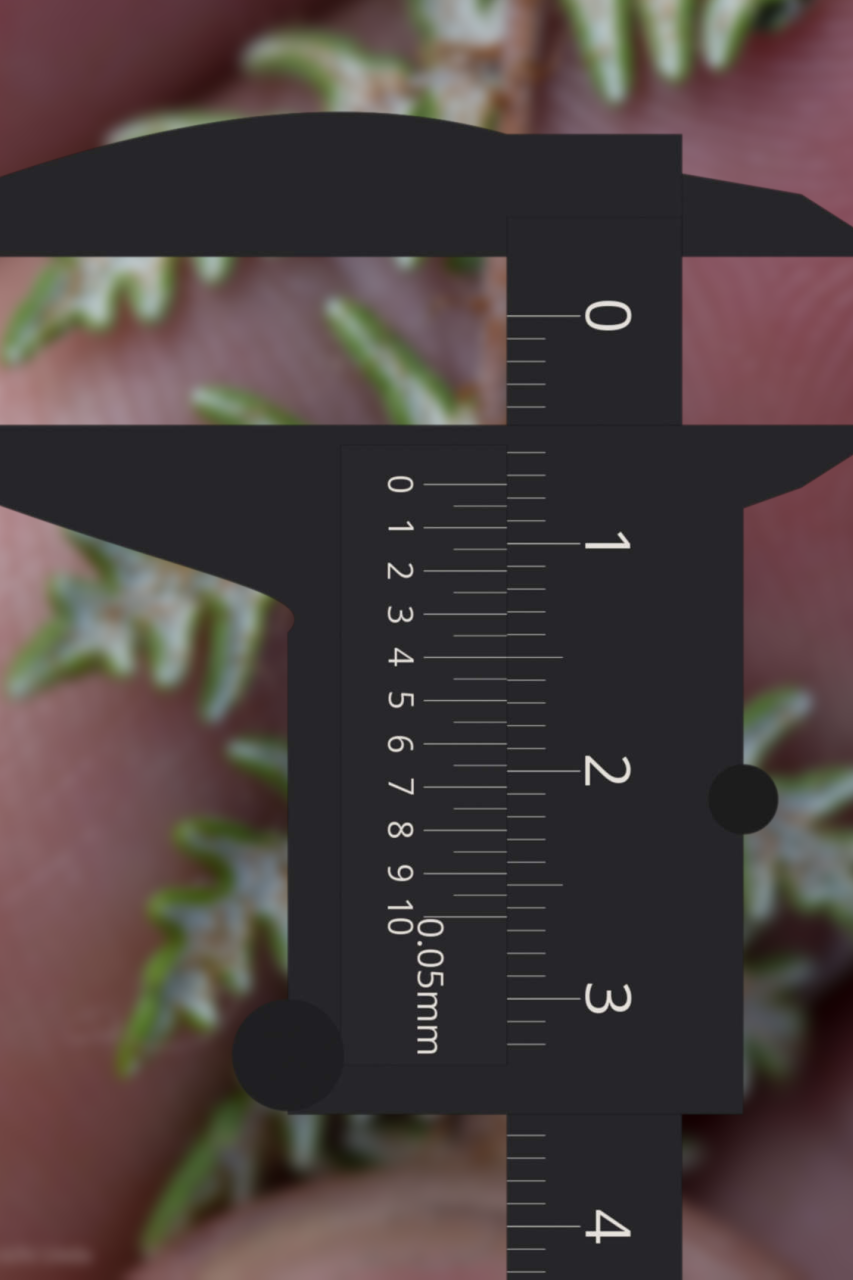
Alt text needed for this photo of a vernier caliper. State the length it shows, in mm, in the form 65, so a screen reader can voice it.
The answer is 7.4
